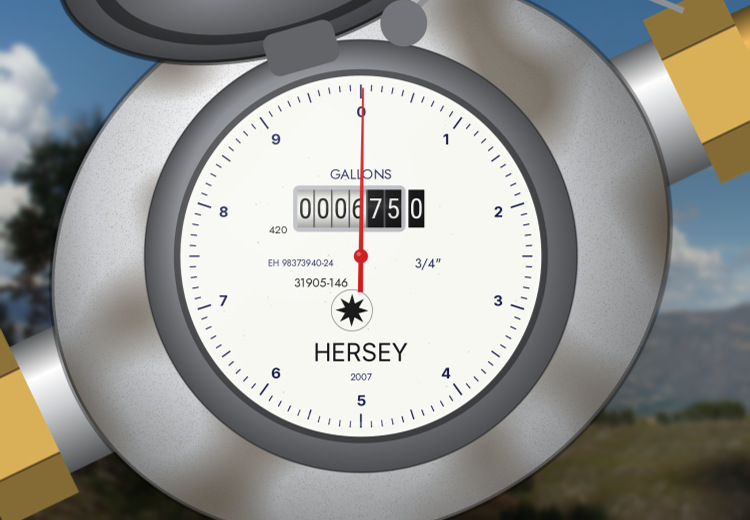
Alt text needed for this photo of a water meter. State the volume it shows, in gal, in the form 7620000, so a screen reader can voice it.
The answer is 6750.0
